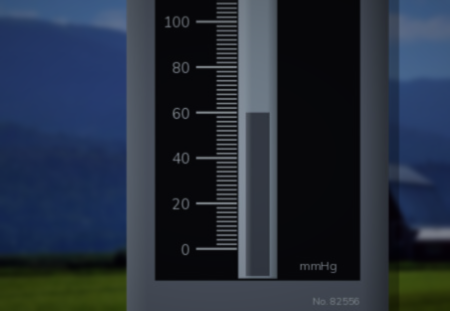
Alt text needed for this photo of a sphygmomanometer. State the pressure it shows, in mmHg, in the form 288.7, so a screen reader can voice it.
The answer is 60
